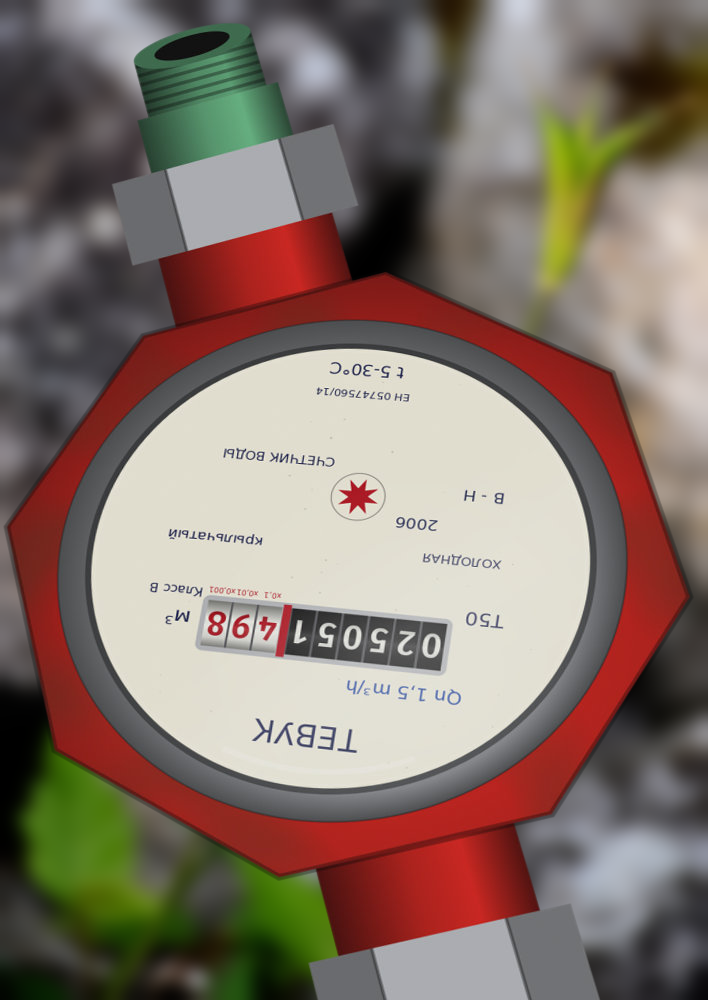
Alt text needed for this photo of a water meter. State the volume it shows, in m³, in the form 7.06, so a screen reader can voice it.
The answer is 25051.498
